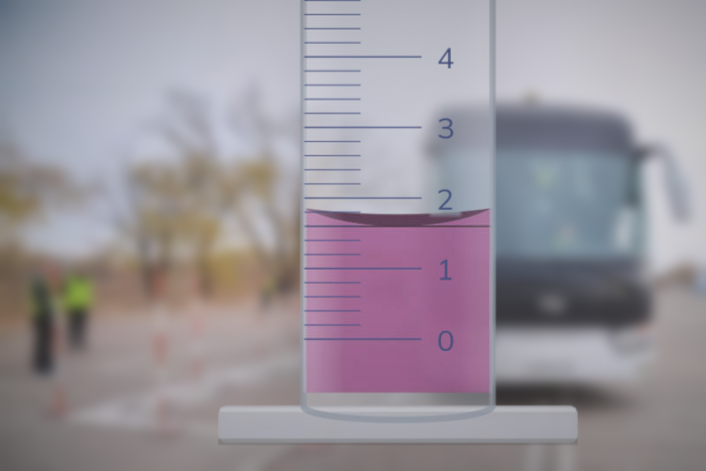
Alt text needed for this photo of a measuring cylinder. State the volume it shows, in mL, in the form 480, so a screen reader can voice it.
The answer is 1.6
